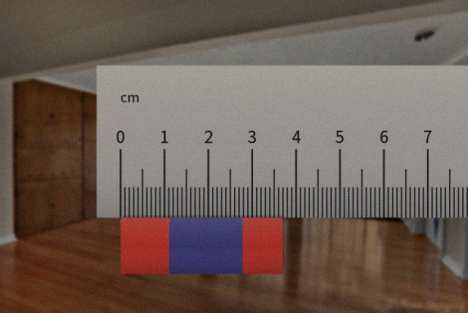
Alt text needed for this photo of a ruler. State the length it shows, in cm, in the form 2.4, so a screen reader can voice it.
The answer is 3.7
